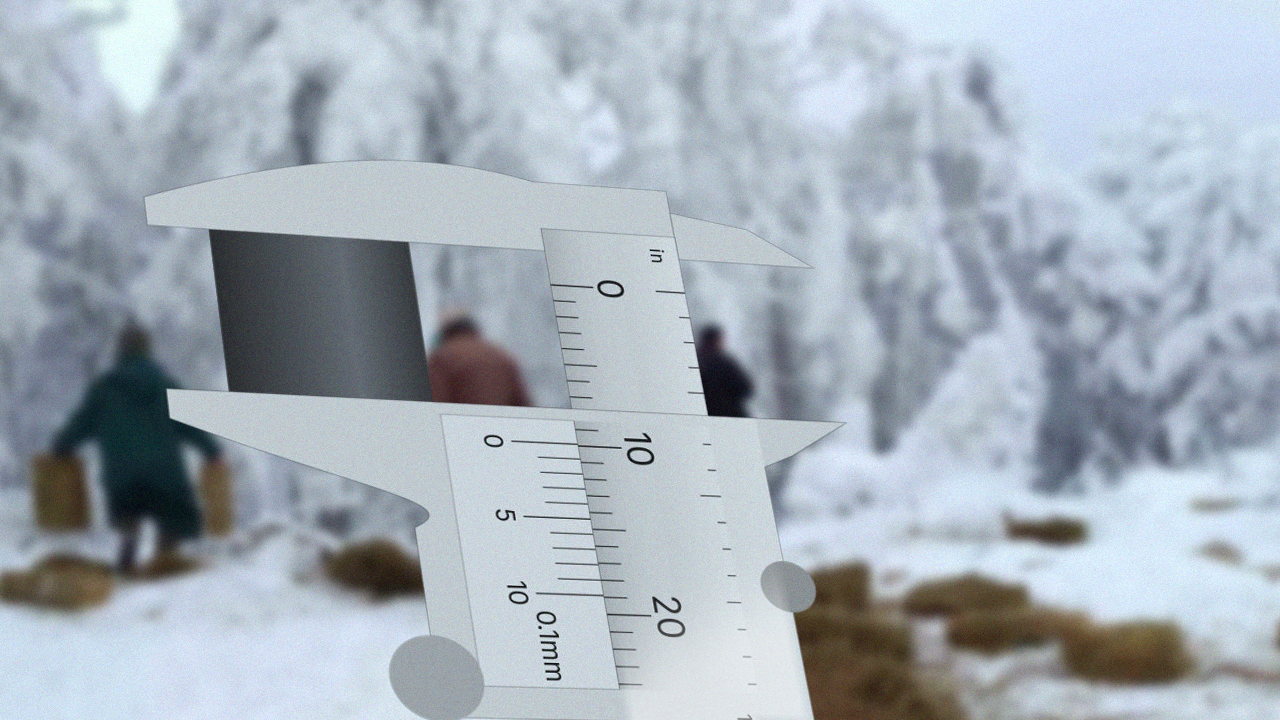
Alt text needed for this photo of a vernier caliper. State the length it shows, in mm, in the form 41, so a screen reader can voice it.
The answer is 9.9
